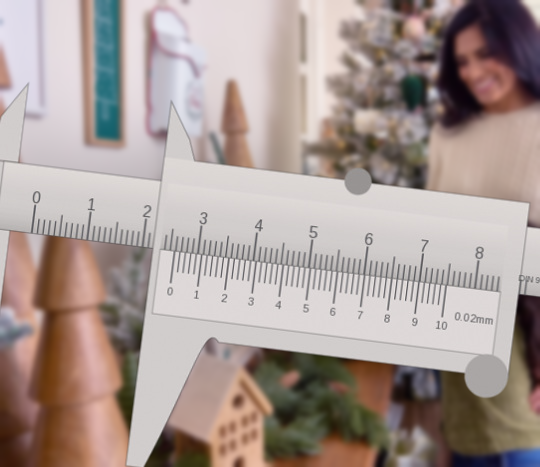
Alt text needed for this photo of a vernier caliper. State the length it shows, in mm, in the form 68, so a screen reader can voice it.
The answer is 25.8
